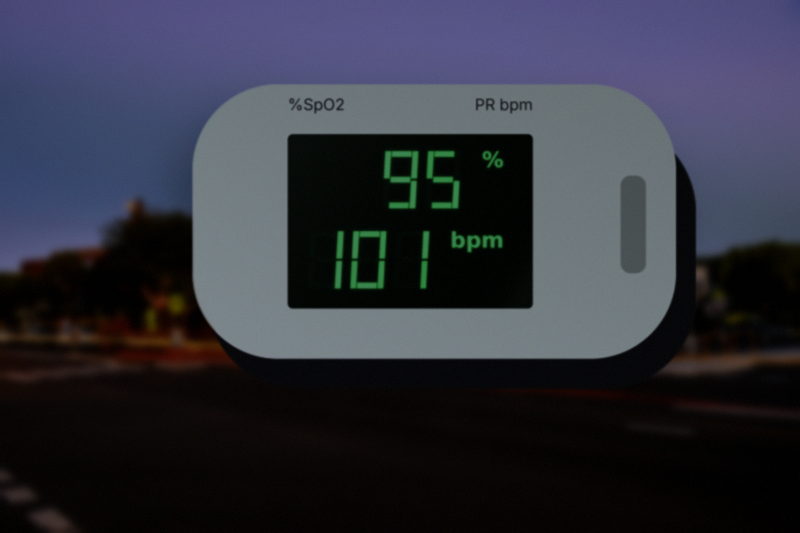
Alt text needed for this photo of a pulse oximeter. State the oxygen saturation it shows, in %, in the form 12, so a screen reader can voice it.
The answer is 95
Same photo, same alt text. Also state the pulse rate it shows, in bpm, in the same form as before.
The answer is 101
